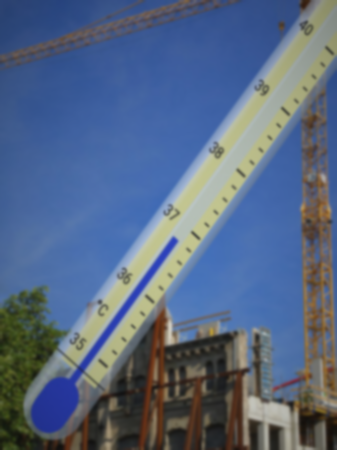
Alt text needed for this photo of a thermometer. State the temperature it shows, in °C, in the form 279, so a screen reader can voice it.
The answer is 36.8
